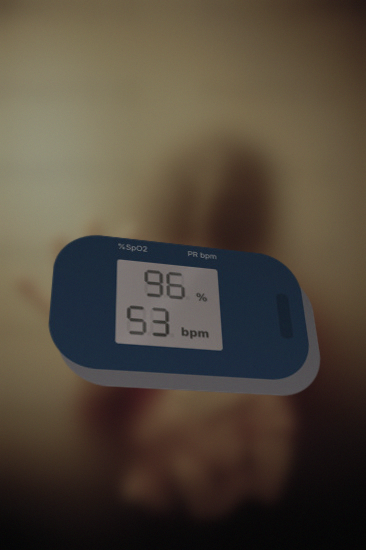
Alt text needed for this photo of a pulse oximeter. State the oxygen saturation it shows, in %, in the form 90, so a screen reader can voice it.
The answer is 96
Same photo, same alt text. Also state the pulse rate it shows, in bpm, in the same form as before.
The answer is 53
